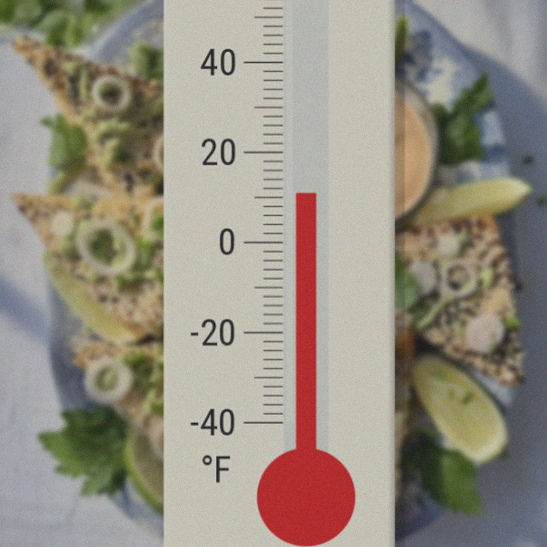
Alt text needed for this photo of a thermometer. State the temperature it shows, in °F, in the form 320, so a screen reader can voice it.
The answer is 11
